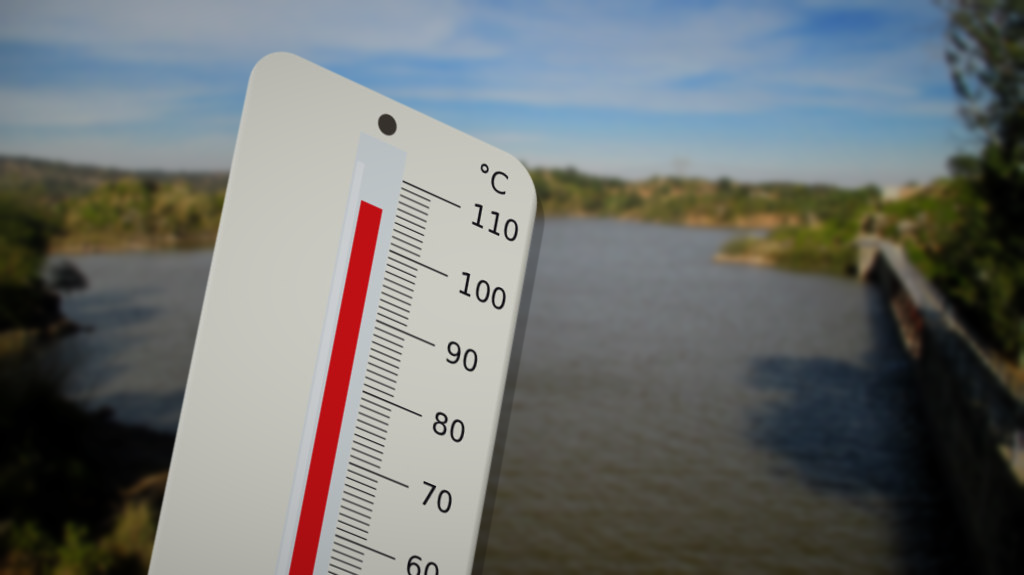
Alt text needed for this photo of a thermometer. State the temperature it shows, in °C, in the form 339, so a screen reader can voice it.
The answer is 105
